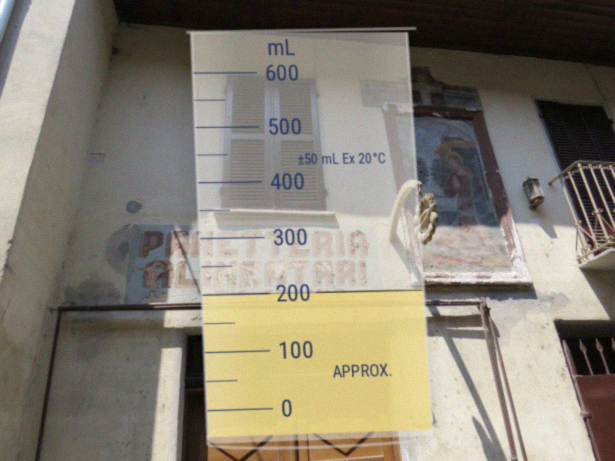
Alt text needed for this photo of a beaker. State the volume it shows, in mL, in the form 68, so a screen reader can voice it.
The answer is 200
